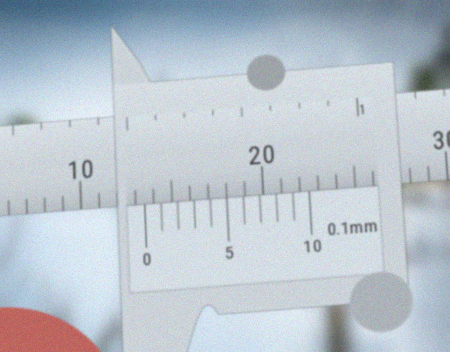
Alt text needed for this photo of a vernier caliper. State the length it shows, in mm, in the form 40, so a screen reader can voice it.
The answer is 13.5
